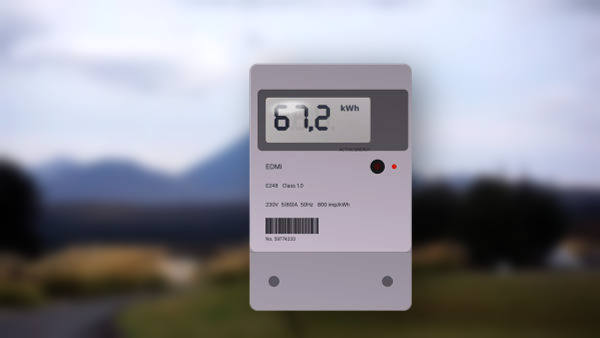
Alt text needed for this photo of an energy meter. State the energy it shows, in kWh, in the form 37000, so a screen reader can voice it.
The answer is 67.2
